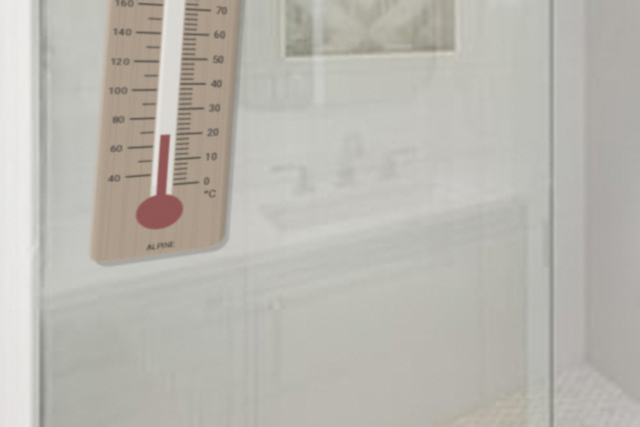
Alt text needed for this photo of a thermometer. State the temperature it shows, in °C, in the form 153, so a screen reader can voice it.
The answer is 20
